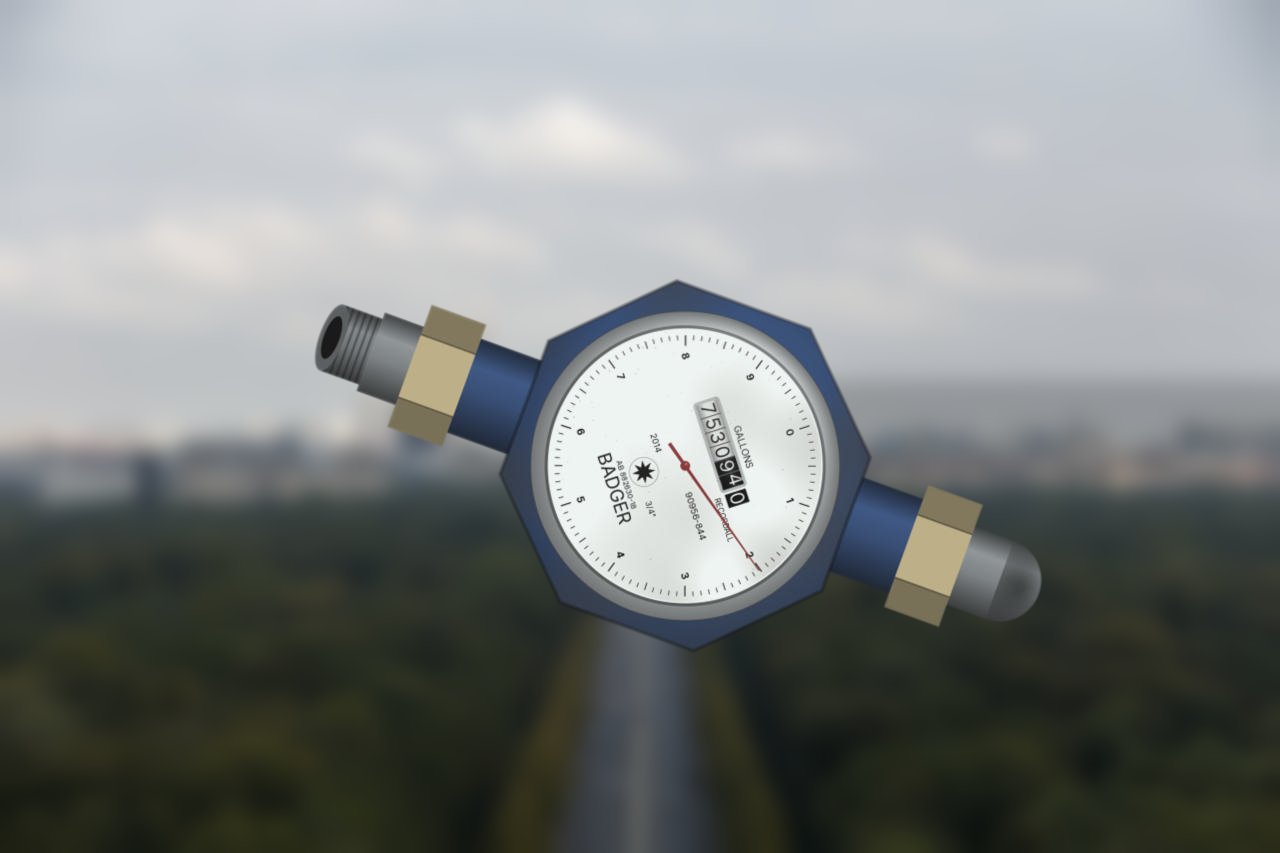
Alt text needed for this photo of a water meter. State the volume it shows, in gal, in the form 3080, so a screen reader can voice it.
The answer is 7530942.0
